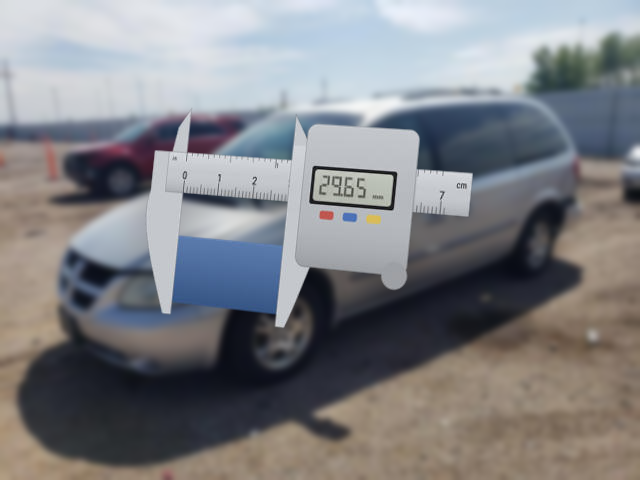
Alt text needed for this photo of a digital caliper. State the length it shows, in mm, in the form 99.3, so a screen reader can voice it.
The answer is 29.65
